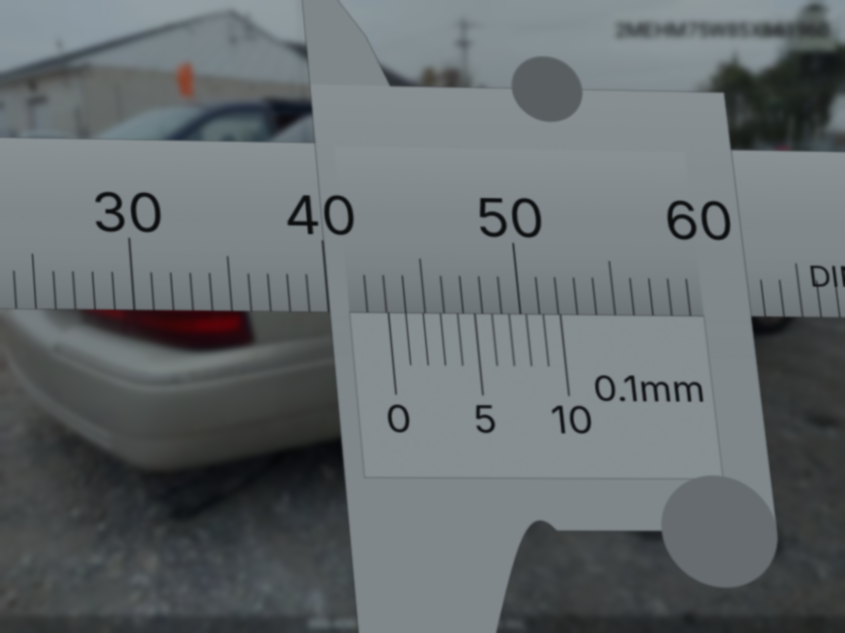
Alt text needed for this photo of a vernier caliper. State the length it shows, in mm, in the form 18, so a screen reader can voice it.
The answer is 43.1
